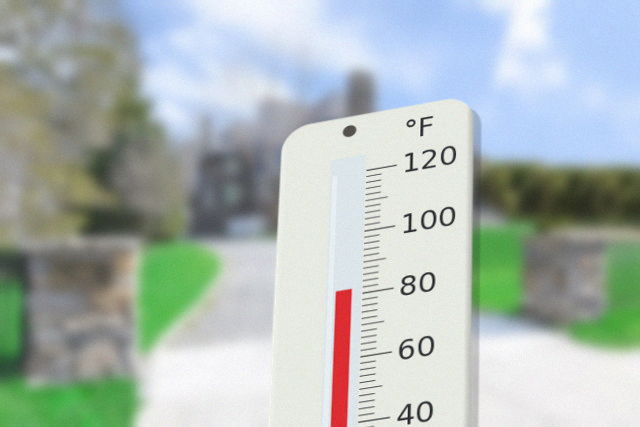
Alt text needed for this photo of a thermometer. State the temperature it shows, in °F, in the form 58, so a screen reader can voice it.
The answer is 82
